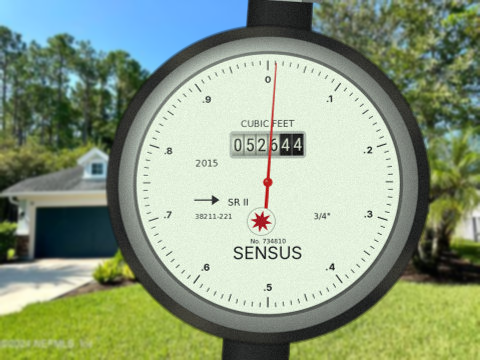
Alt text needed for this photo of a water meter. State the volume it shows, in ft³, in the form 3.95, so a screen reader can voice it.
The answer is 52644.01
